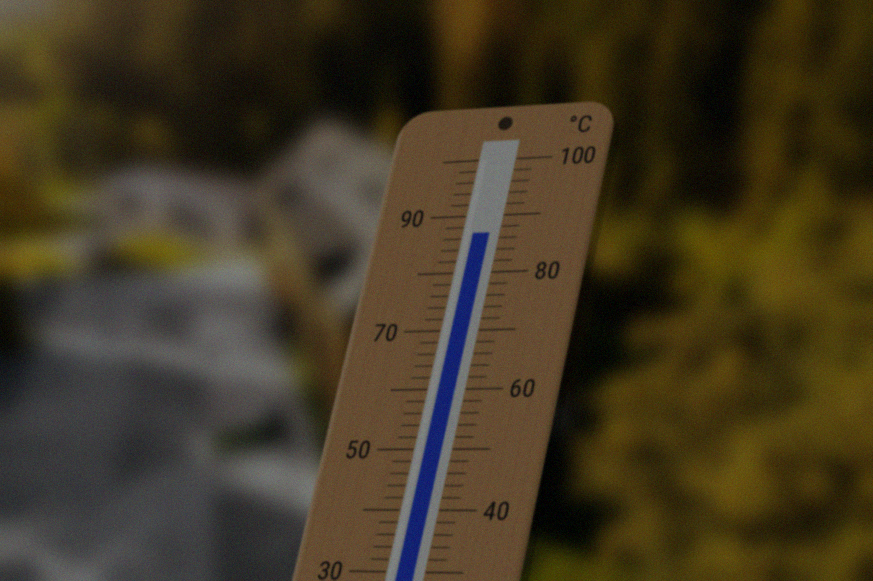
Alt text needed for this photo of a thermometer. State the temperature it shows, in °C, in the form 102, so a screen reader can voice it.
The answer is 87
